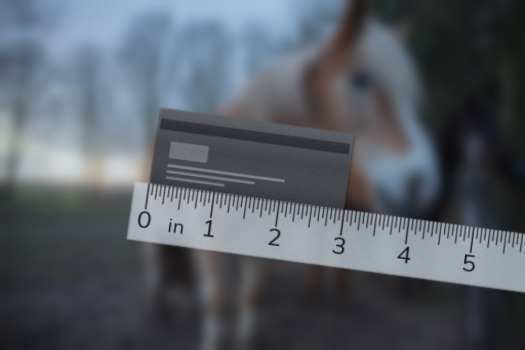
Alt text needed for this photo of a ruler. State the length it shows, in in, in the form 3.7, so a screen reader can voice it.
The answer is 3
